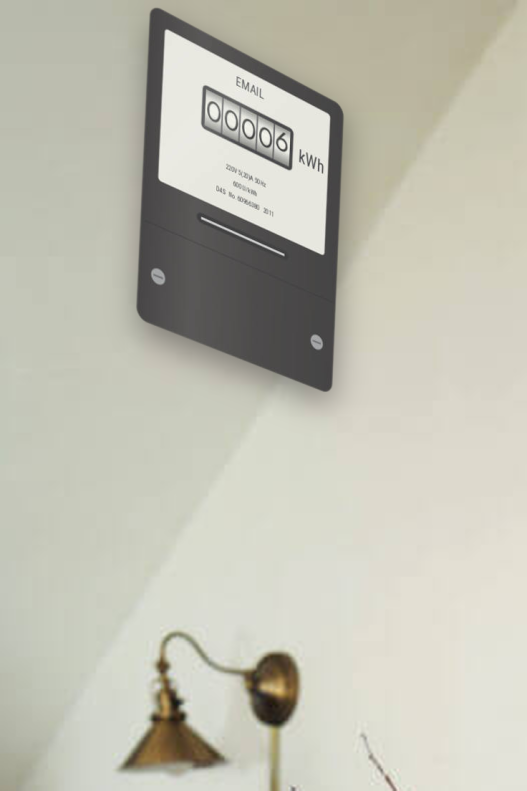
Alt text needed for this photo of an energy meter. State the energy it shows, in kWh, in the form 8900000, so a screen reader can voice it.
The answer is 6
